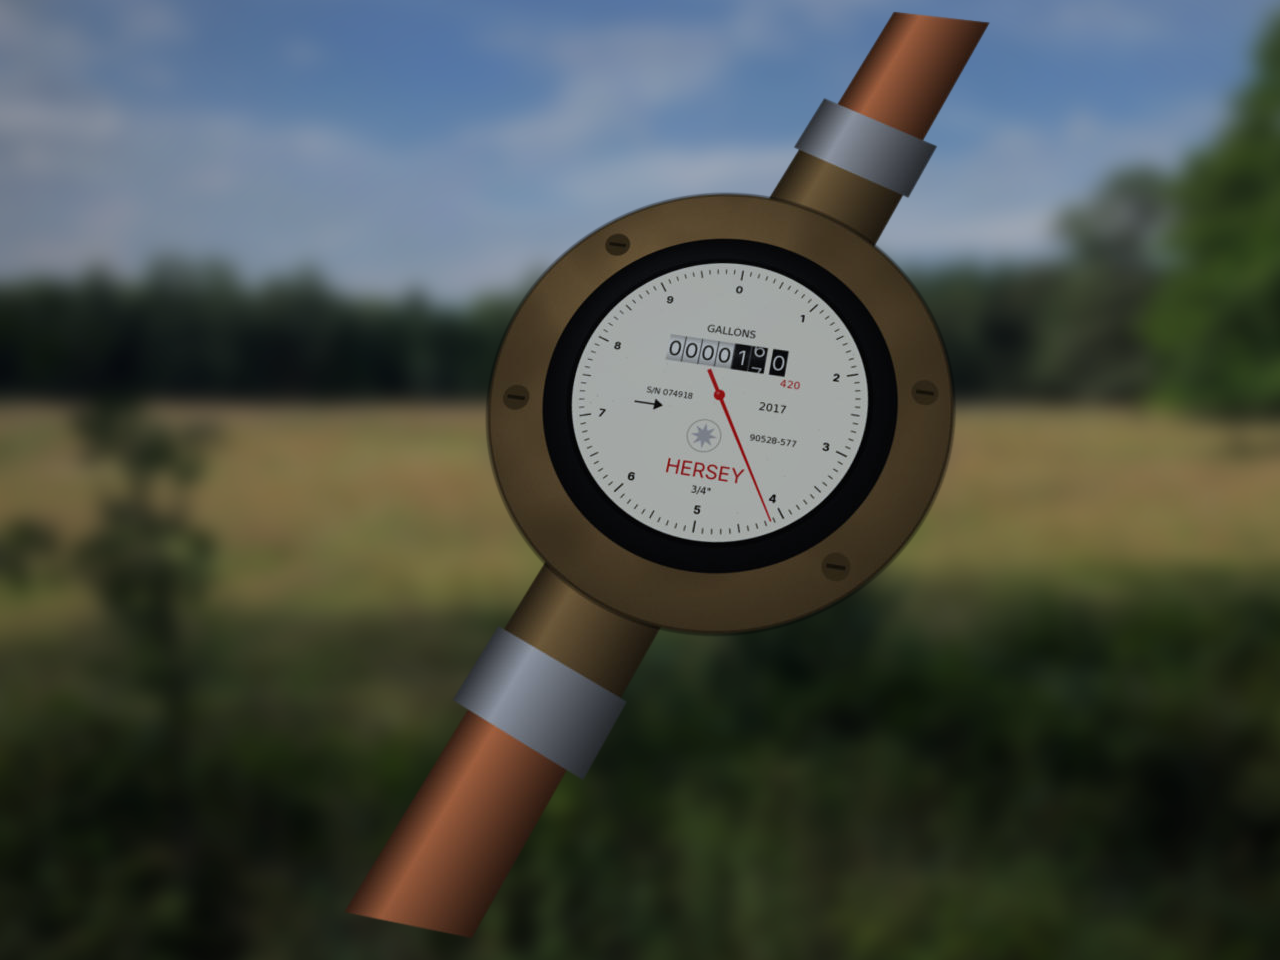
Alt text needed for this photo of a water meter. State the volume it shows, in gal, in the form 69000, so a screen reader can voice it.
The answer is 164.1
